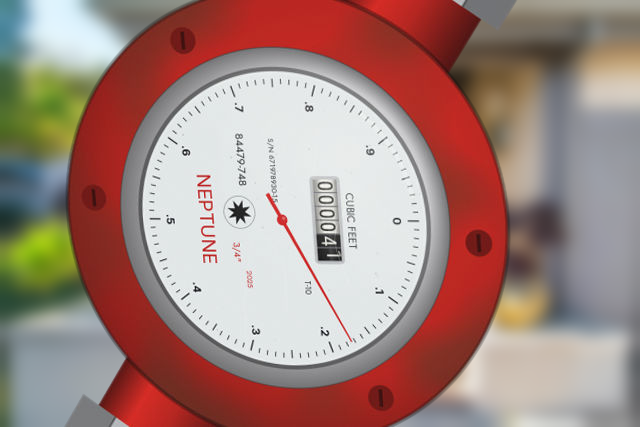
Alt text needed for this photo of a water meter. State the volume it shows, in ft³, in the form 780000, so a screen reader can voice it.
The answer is 41.17
